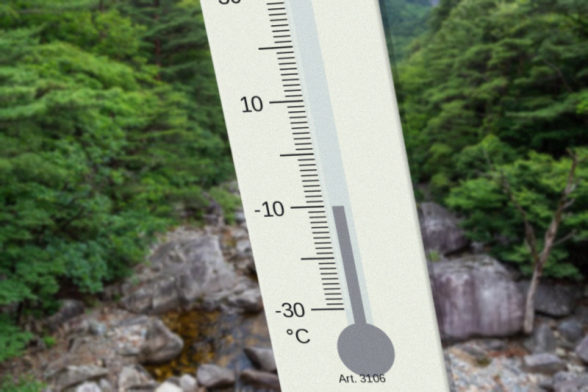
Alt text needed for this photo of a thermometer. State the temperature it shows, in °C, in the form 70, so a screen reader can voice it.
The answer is -10
